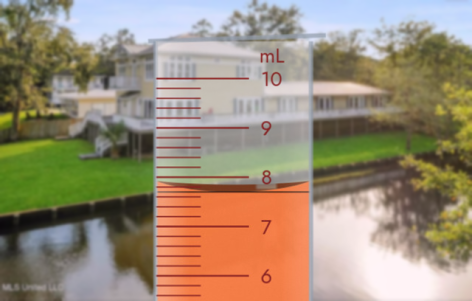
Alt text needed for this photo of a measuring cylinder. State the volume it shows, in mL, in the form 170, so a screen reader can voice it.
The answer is 7.7
